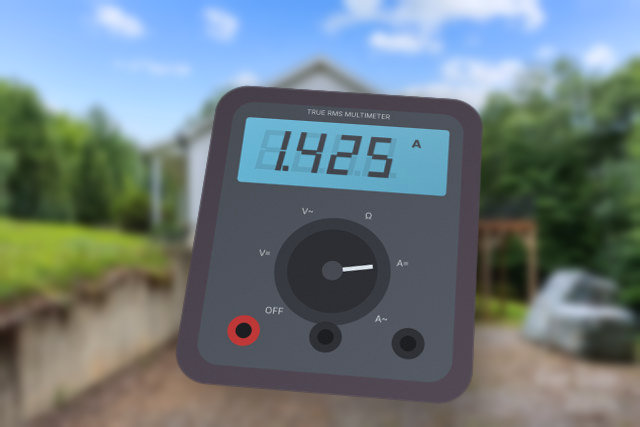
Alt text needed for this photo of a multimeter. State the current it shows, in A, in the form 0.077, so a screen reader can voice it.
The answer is 1.425
